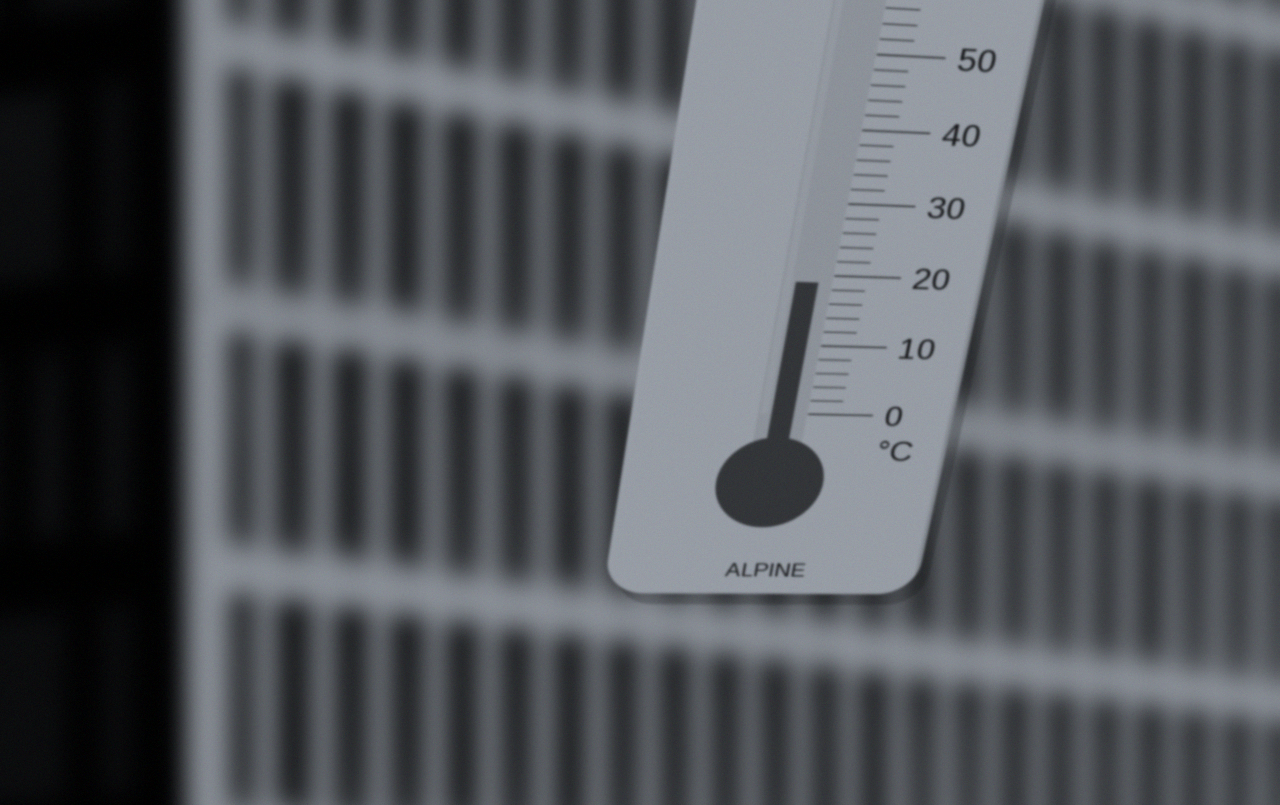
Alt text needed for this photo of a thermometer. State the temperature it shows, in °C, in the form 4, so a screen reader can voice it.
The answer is 19
